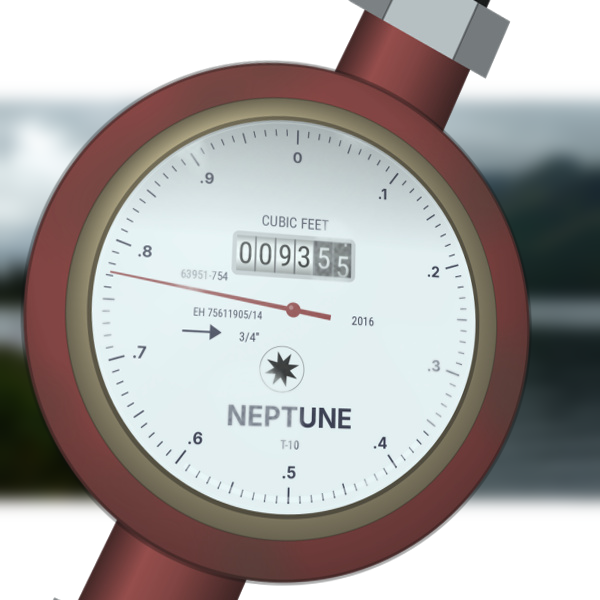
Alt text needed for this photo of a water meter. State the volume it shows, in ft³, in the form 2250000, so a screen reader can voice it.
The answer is 9354.77
